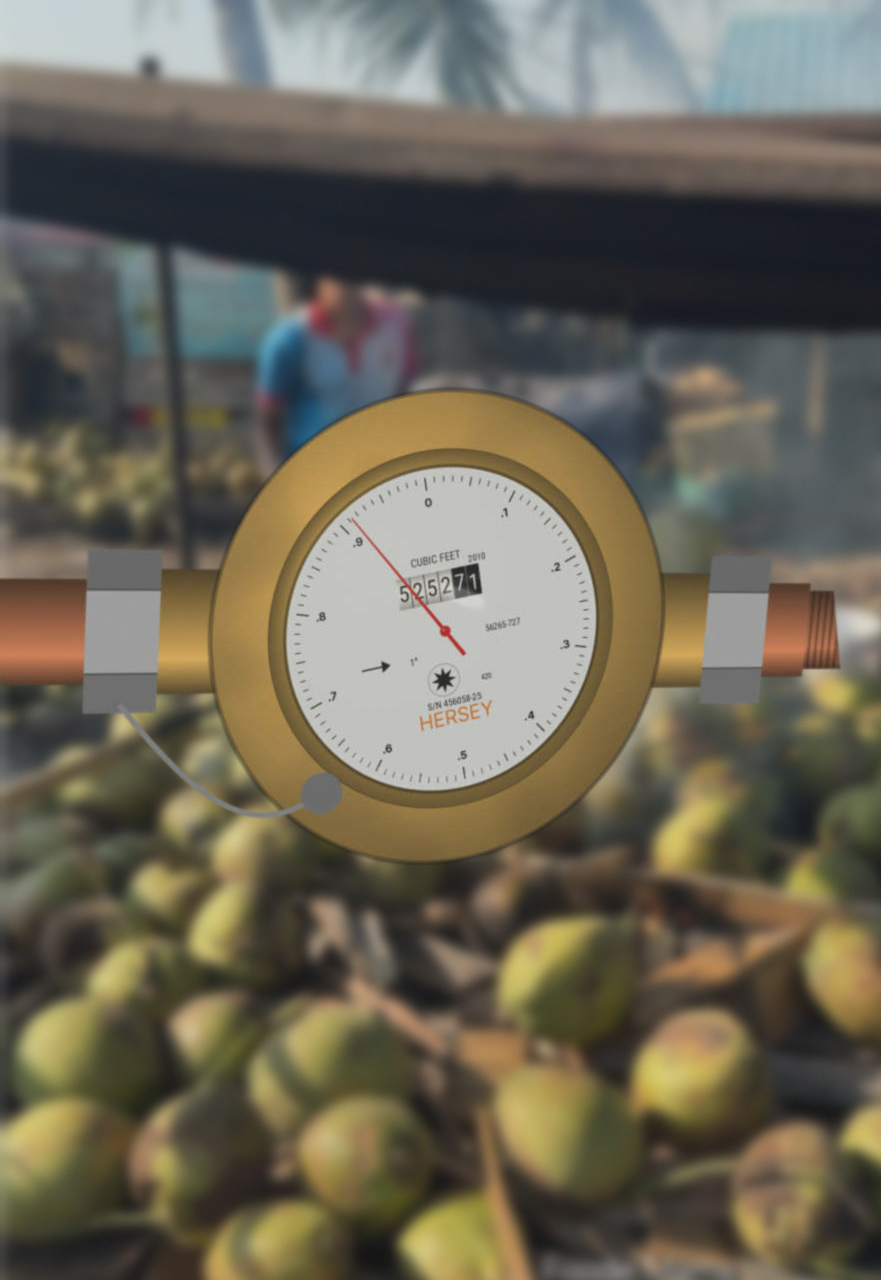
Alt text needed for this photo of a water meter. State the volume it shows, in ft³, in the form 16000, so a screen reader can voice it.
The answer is 525270.91
